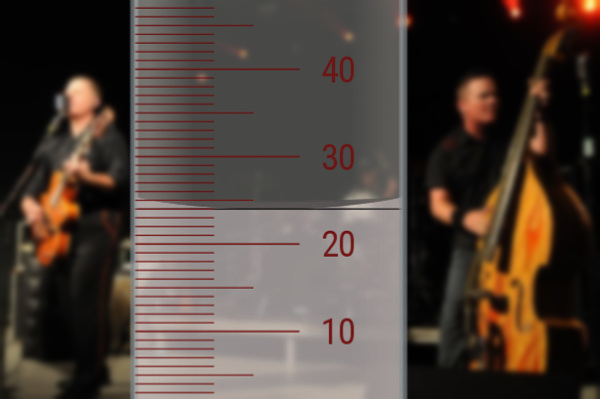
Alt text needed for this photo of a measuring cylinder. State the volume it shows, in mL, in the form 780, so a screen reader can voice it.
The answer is 24
